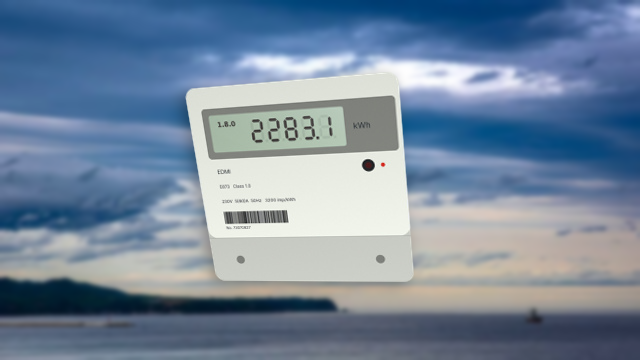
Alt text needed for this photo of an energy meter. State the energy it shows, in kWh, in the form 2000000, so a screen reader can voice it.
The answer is 2283.1
